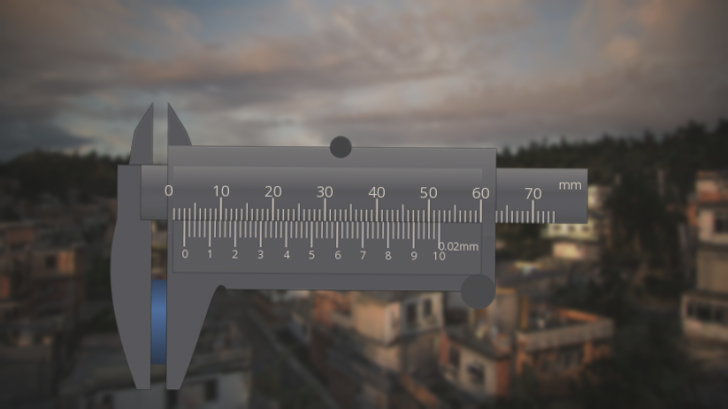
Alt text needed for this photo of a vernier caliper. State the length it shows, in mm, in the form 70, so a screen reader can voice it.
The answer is 3.0
